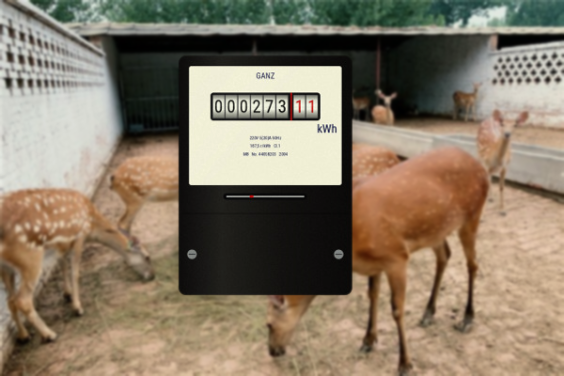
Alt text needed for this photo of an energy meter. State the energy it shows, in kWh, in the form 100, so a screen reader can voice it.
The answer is 273.11
